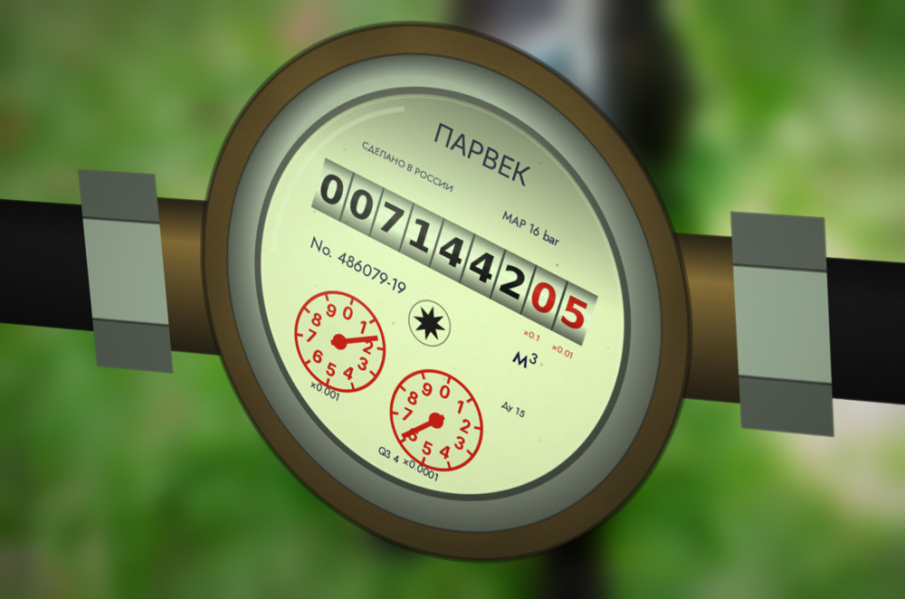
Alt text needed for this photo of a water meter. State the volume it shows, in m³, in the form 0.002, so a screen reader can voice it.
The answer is 71442.0516
